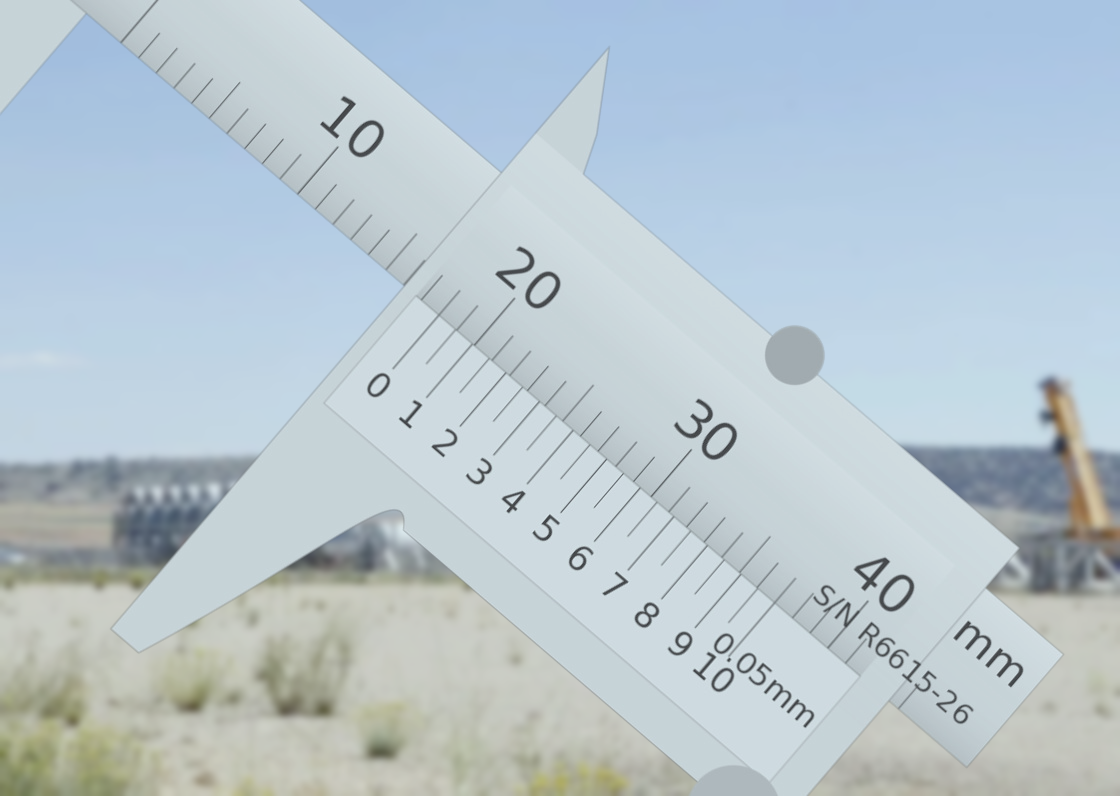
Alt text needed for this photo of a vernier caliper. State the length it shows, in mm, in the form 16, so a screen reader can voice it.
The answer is 18.0
